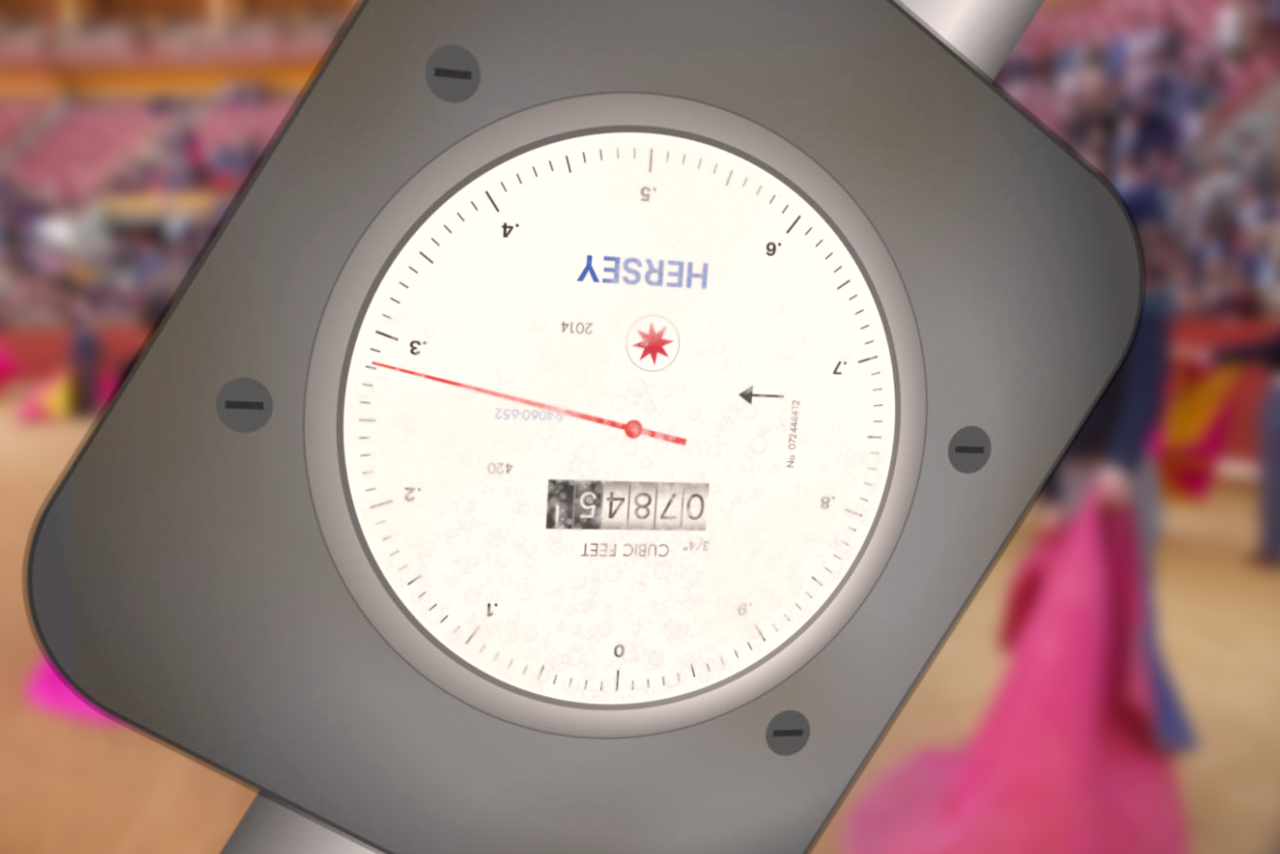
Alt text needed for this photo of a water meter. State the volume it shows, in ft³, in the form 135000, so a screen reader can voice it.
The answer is 78451.28
